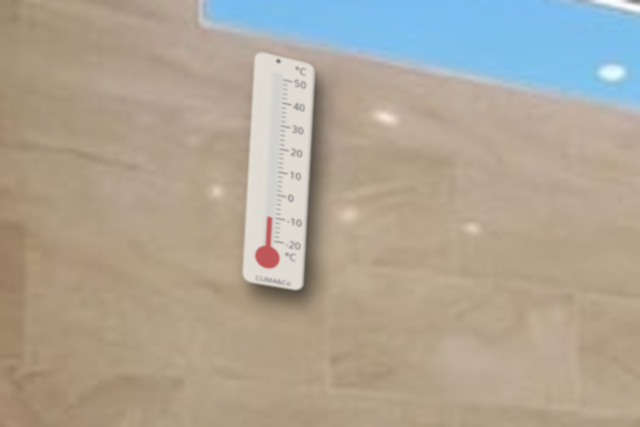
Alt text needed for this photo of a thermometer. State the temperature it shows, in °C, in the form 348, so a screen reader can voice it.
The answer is -10
